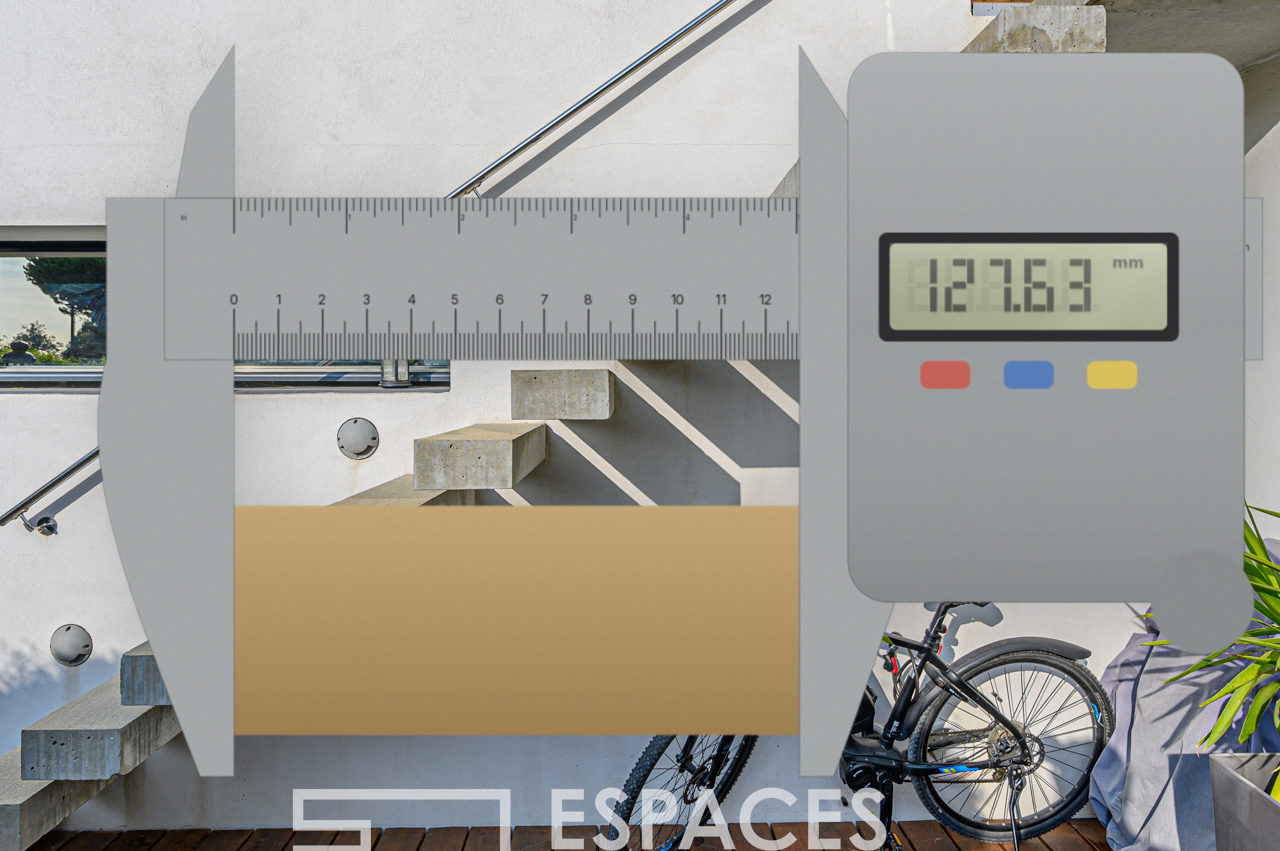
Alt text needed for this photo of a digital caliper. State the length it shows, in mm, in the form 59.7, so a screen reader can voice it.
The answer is 127.63
